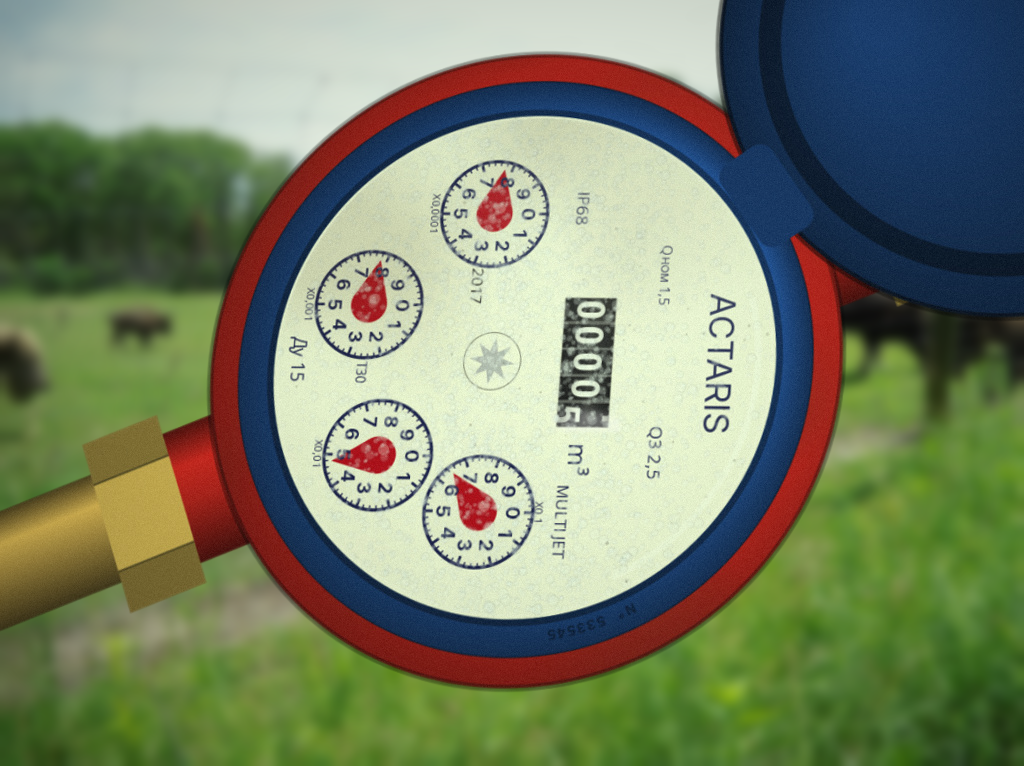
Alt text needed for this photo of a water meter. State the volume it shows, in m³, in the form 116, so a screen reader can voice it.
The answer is 4.6477
